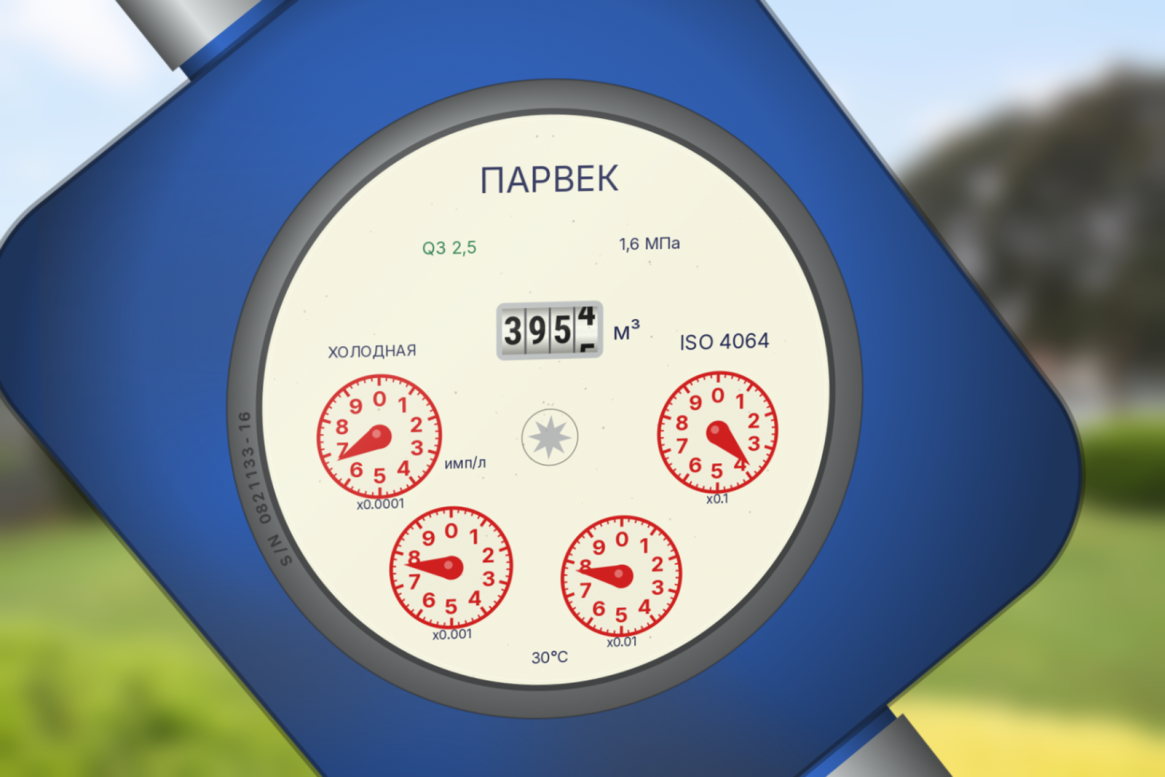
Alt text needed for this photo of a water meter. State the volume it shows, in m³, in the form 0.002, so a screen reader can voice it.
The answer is 3954.3776
